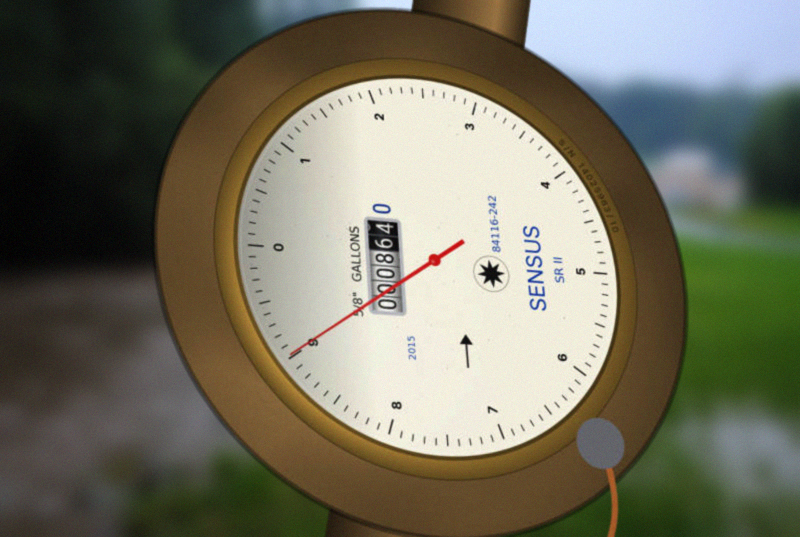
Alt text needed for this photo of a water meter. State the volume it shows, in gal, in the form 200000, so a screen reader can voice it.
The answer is 8639.0
